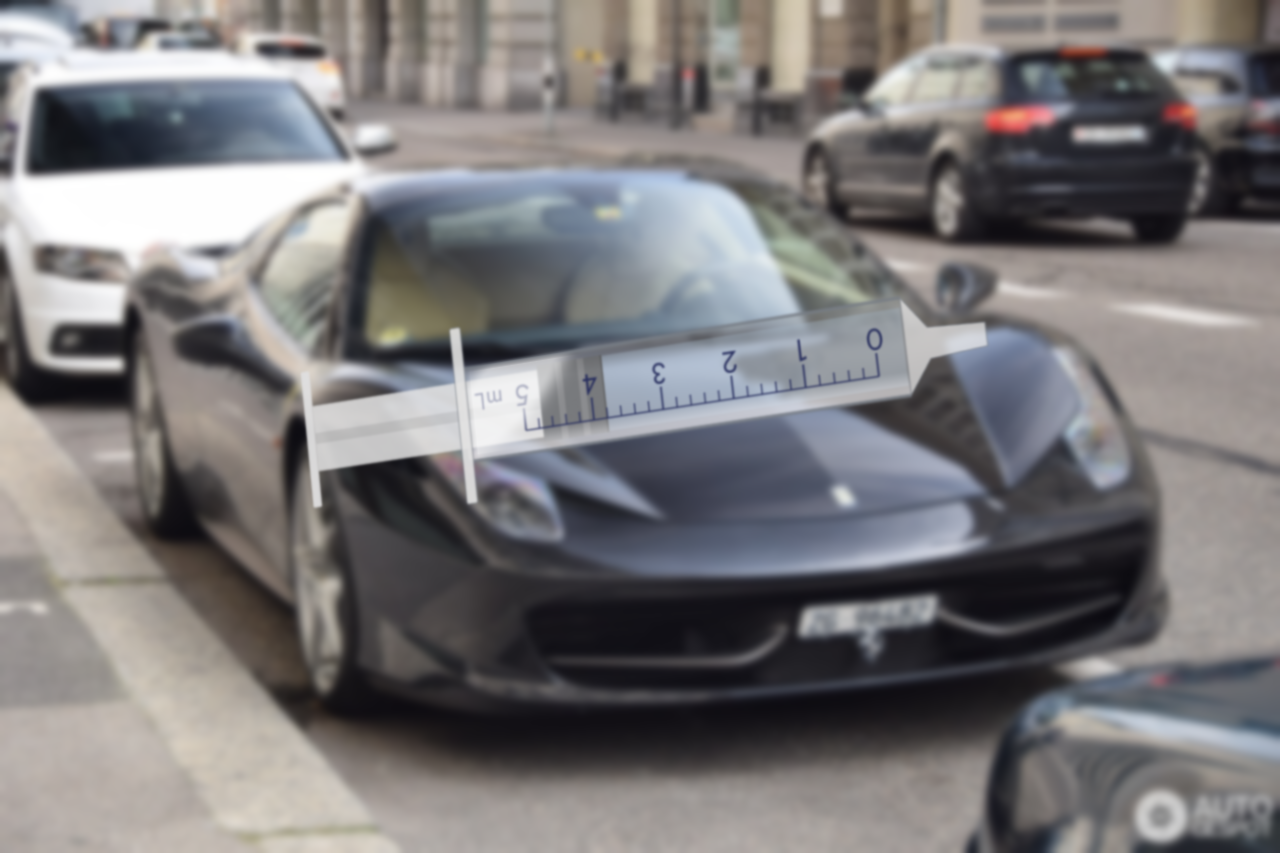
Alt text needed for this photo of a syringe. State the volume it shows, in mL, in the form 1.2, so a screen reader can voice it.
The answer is 3.8
